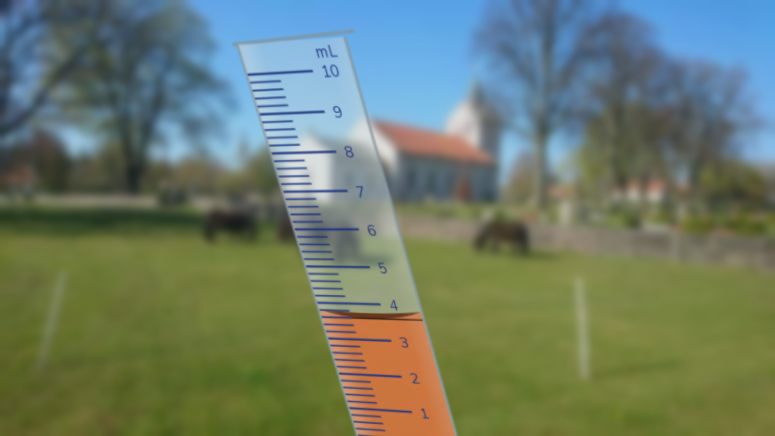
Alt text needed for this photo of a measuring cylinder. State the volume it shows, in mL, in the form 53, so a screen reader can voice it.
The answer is 3.6
